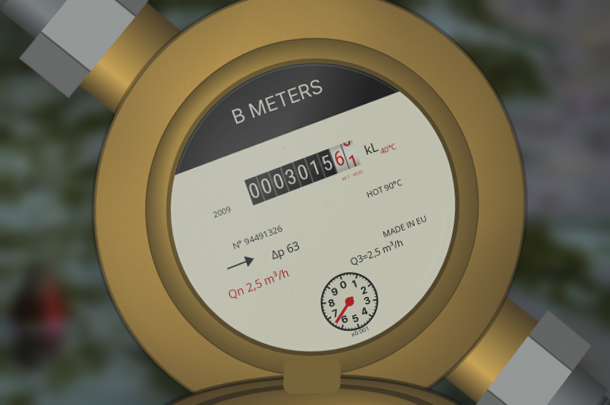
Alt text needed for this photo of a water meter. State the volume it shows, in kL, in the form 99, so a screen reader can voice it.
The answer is 3015.606
